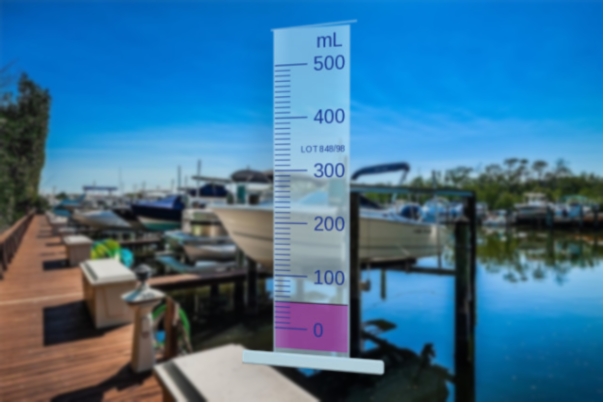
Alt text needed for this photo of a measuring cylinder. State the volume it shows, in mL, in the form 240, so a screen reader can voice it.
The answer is 50
